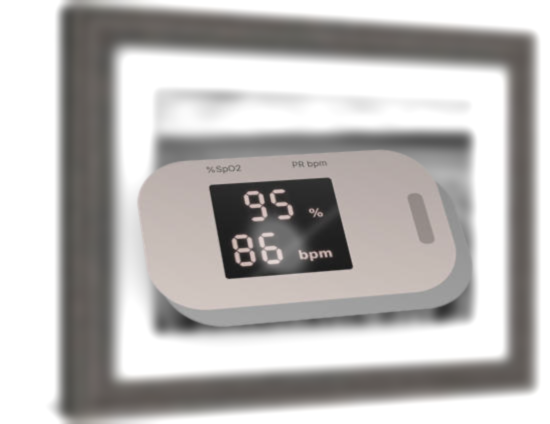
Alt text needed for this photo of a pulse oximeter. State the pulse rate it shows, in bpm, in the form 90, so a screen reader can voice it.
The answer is 86
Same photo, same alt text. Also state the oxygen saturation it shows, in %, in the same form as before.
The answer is 95
